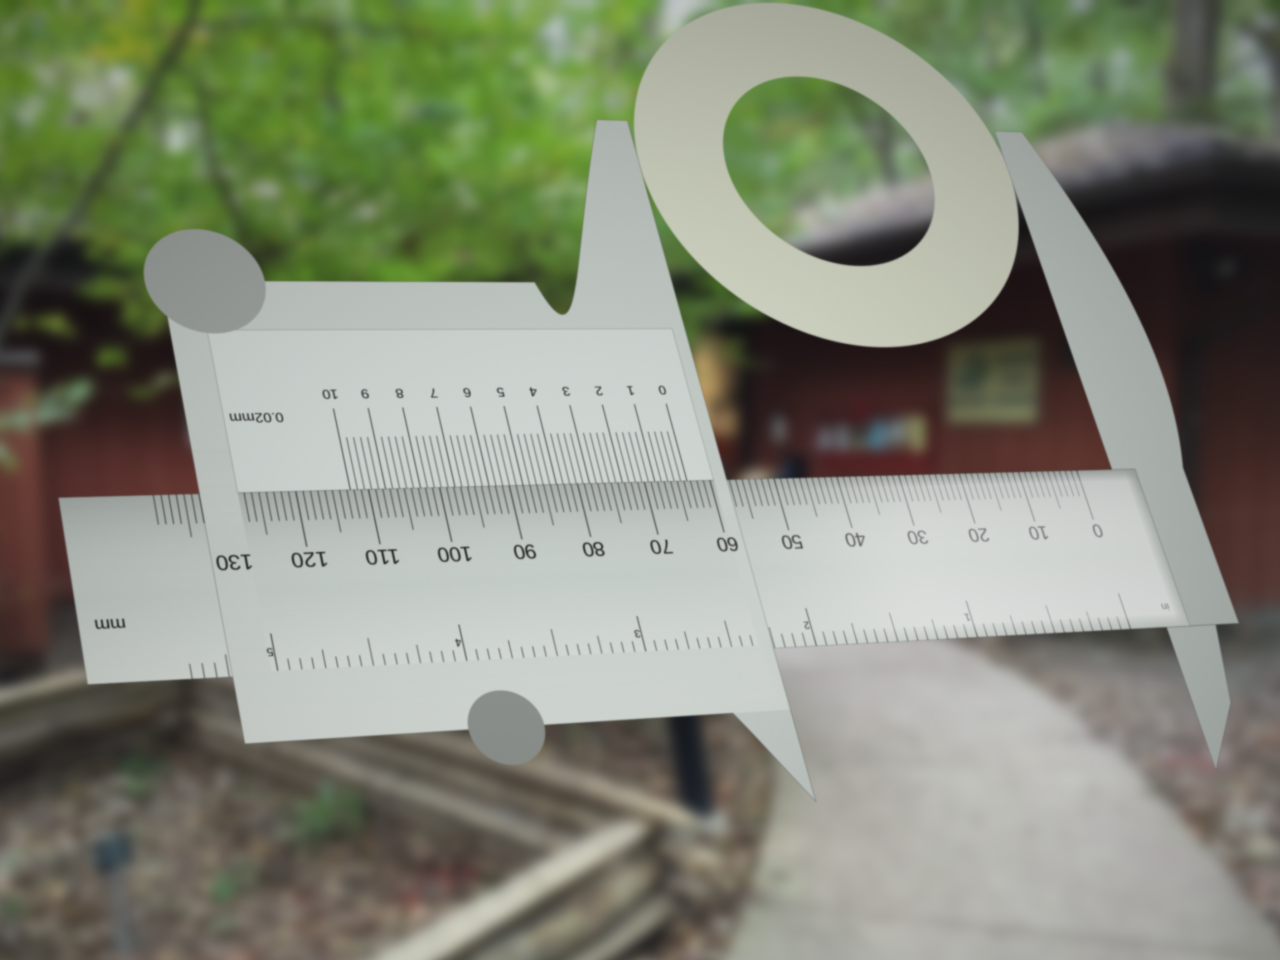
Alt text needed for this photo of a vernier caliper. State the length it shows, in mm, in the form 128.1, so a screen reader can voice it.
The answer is 63.5
